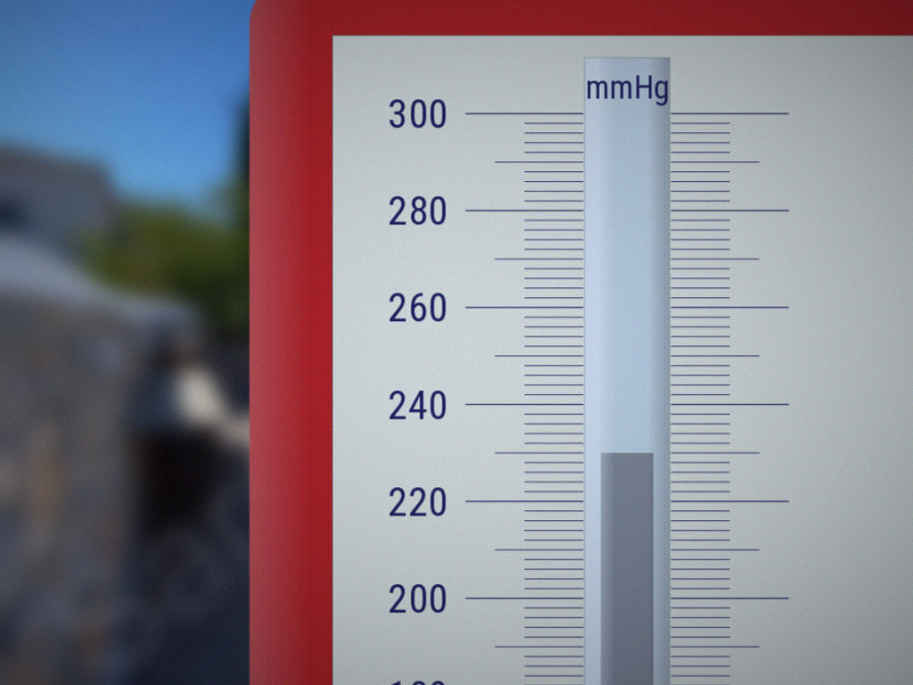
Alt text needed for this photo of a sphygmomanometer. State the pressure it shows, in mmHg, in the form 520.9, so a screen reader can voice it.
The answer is 230
